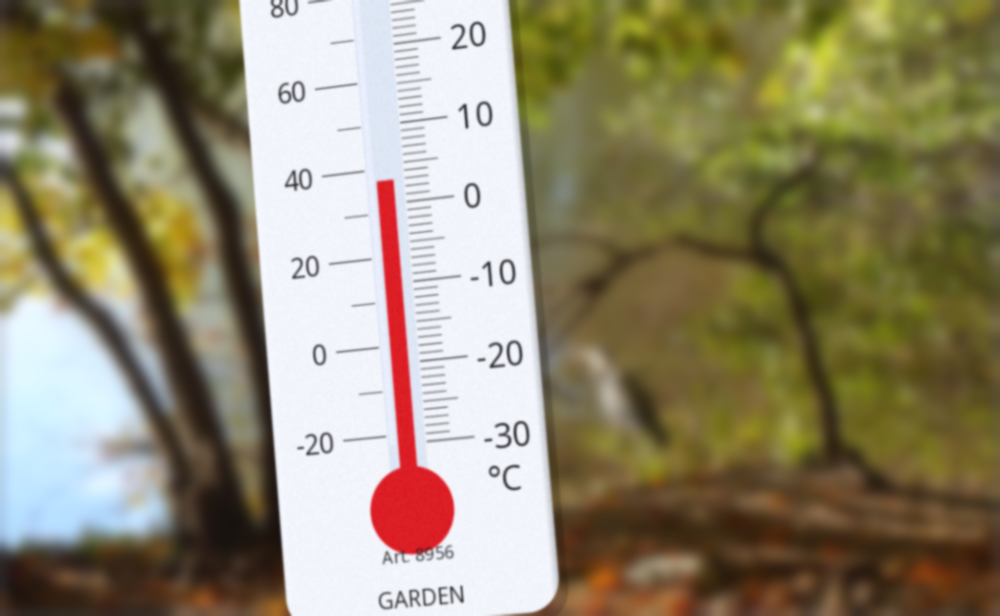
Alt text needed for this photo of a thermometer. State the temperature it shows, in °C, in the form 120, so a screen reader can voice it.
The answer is 3
